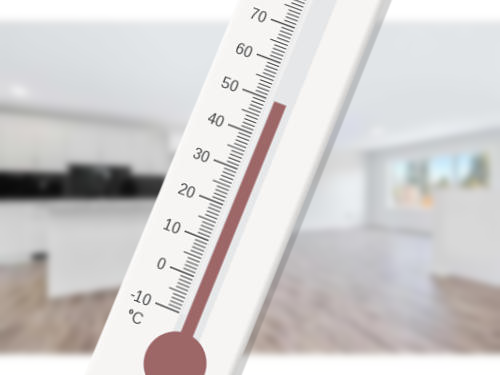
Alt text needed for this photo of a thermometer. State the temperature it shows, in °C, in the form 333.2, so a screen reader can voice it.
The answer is 50
